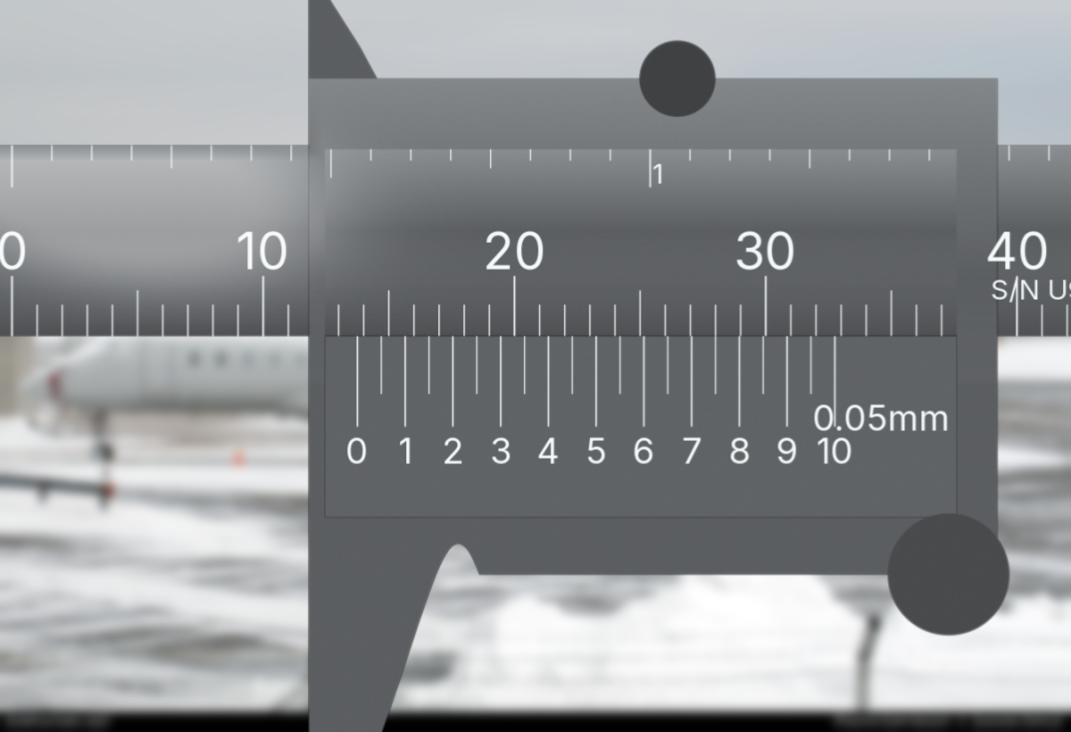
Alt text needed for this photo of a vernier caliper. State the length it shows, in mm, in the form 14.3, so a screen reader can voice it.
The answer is 13.75
